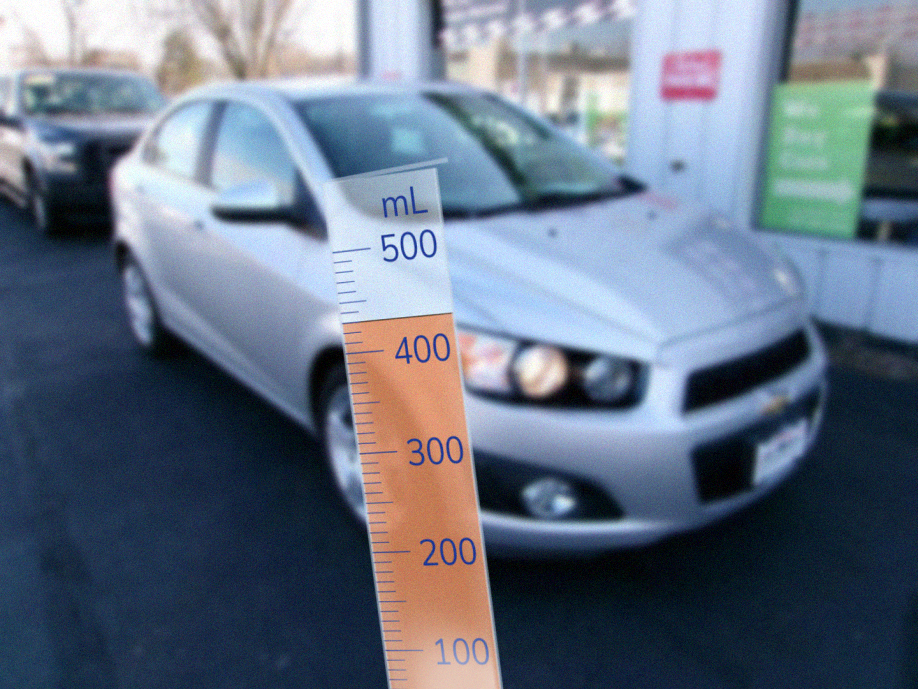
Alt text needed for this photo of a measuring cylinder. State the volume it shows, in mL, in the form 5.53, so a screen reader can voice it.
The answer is 430
